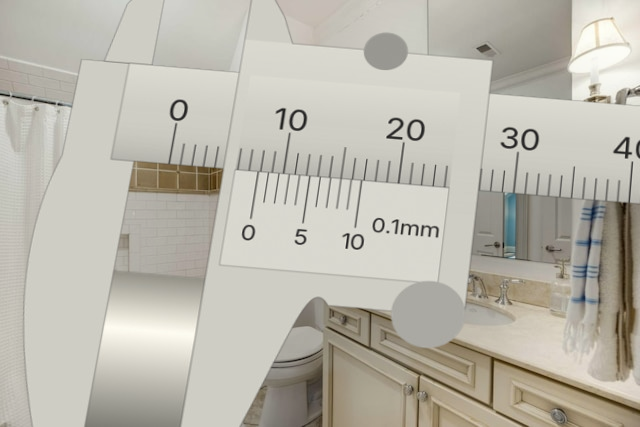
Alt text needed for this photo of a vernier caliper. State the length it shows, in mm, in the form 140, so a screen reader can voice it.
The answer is 7.8
